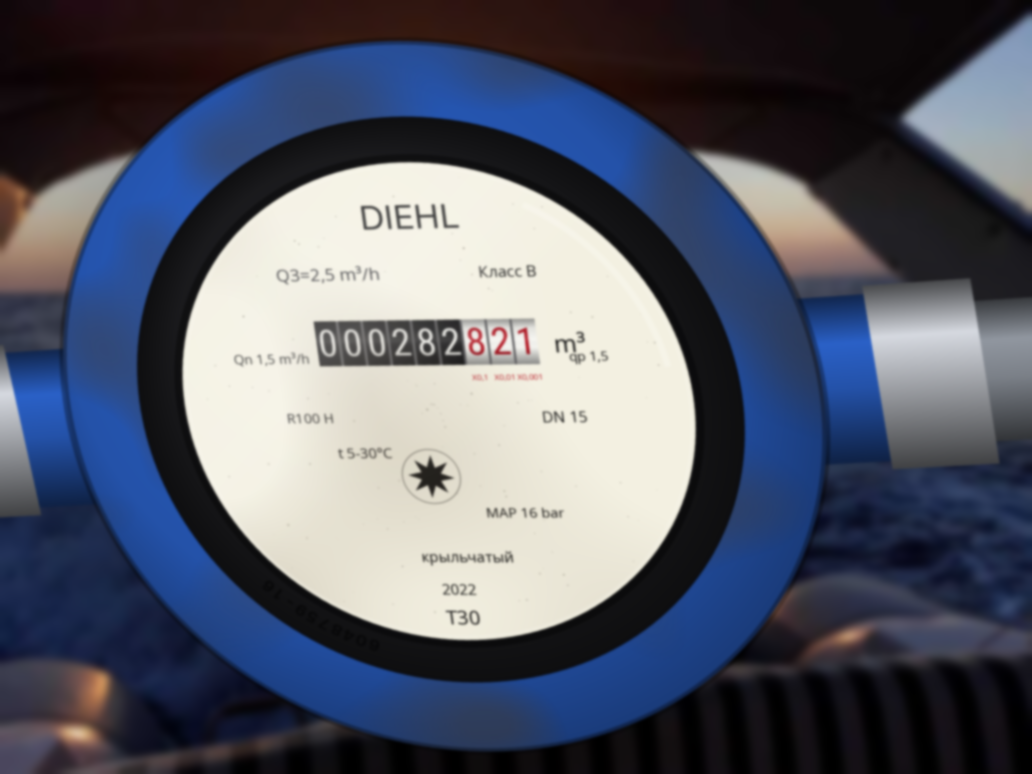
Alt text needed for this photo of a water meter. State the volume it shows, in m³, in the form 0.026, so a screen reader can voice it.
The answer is 282.821
